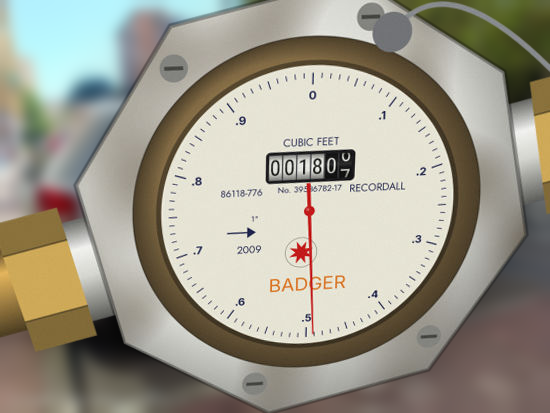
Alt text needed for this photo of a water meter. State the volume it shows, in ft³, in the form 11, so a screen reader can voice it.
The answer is 1806.49
